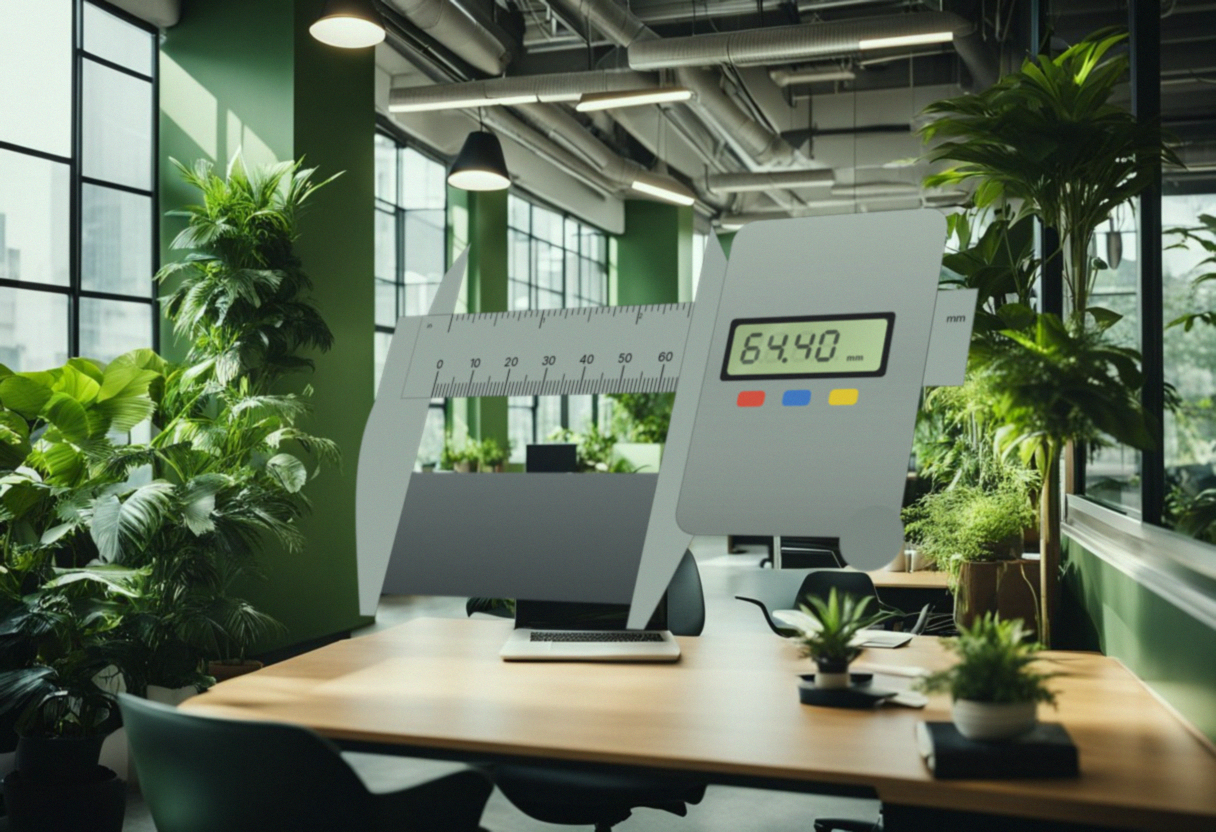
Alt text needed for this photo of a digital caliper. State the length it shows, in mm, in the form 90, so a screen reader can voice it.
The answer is 64.40
